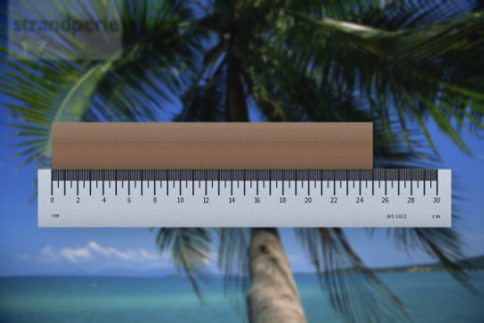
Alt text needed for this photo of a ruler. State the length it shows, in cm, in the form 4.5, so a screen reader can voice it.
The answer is 25
